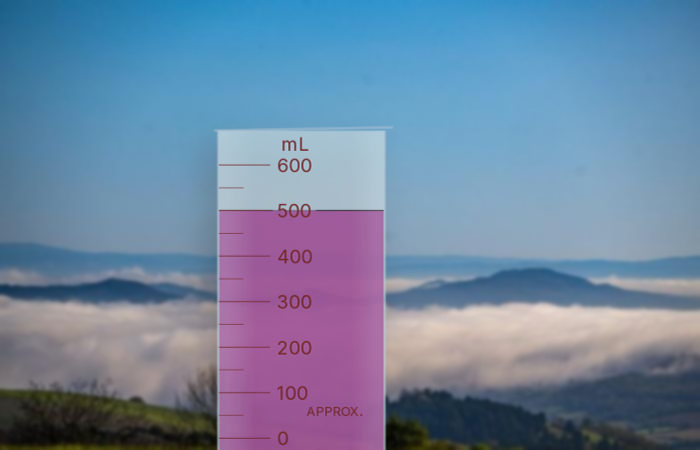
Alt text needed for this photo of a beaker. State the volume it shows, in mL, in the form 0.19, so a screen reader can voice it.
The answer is 500
